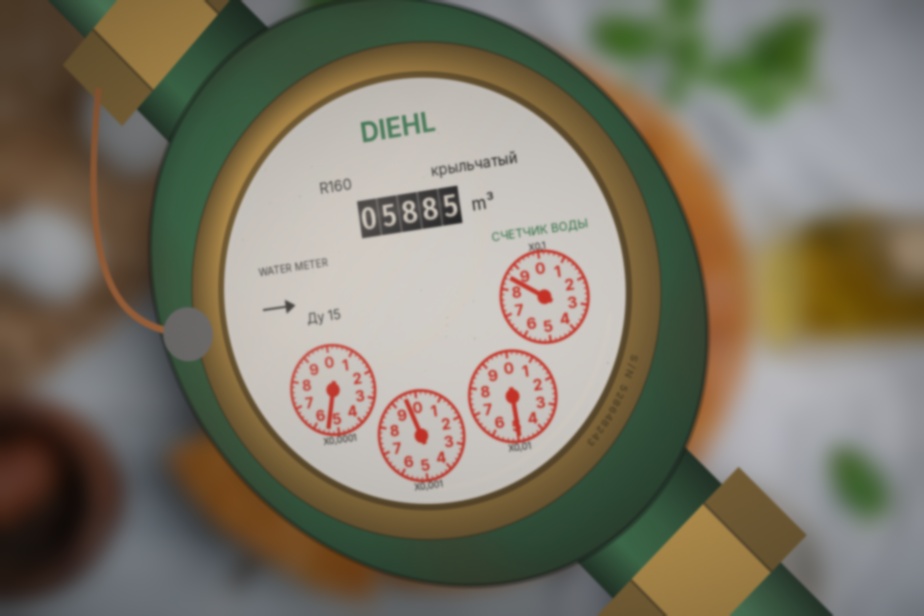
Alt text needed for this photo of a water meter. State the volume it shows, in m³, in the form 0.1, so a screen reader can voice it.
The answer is 5885.8495
